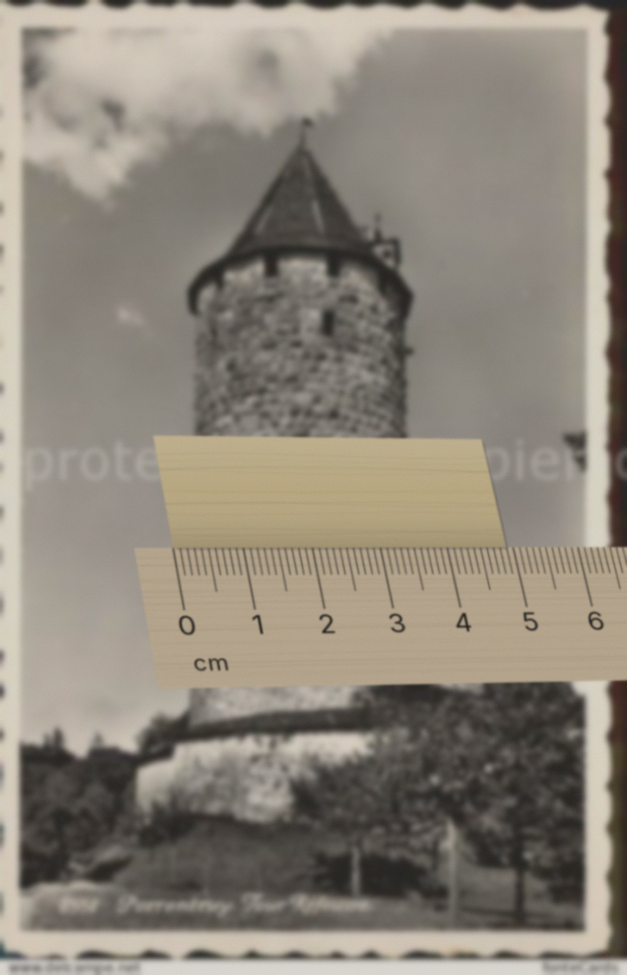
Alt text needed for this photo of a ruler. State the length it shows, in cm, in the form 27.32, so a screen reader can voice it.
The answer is 4.9
